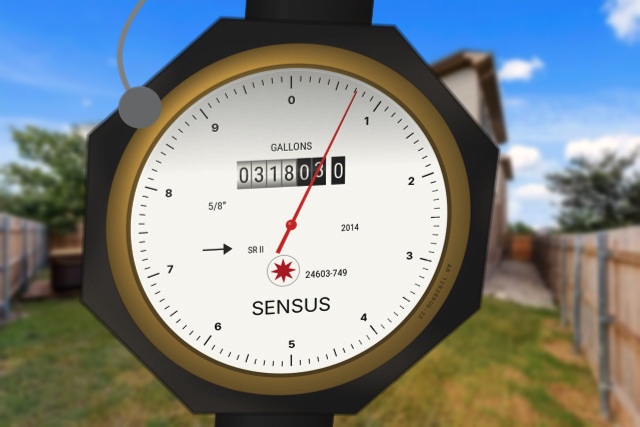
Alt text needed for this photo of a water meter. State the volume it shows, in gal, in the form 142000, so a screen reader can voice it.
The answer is 318030.7
